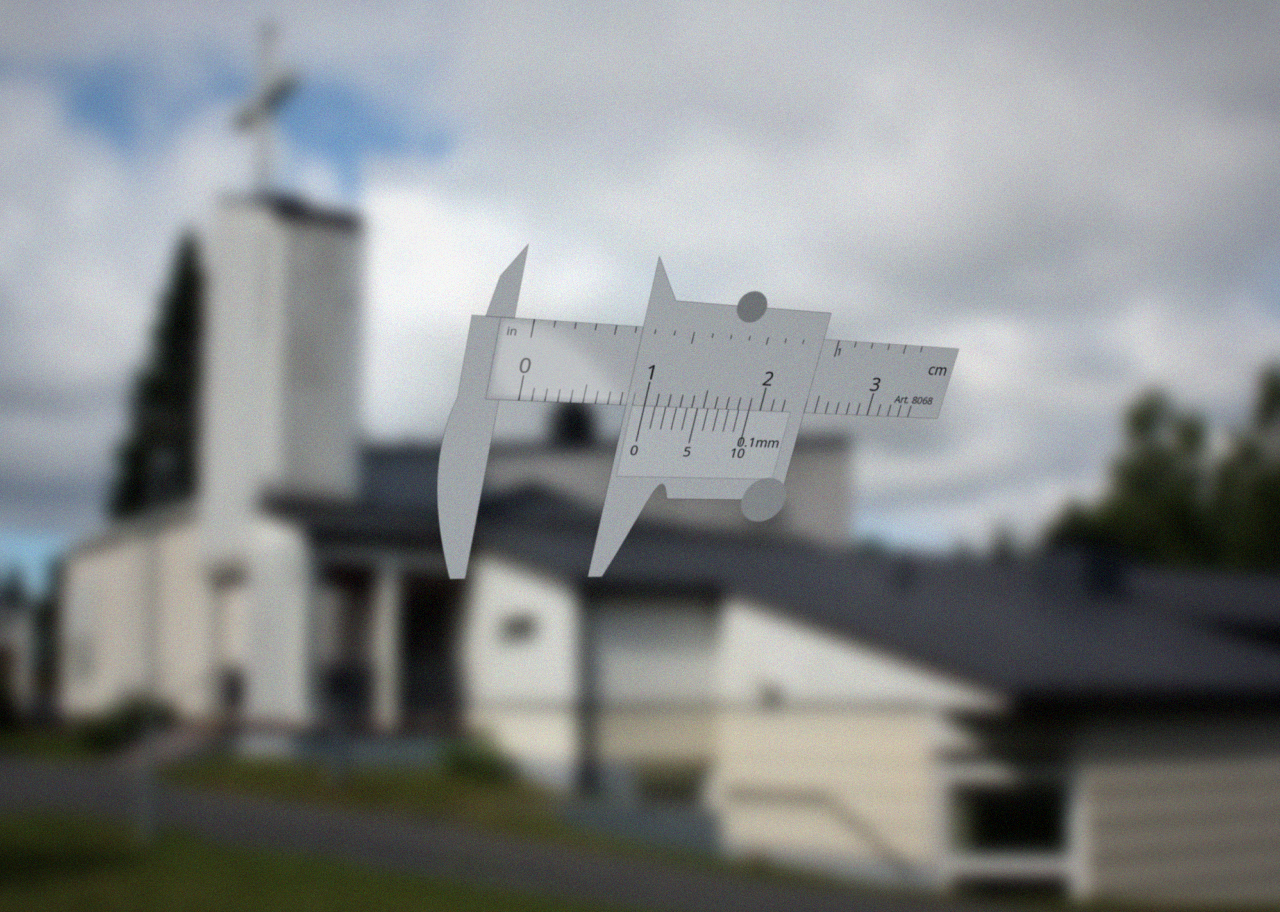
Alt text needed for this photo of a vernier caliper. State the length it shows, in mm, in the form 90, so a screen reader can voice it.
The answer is 10.0
